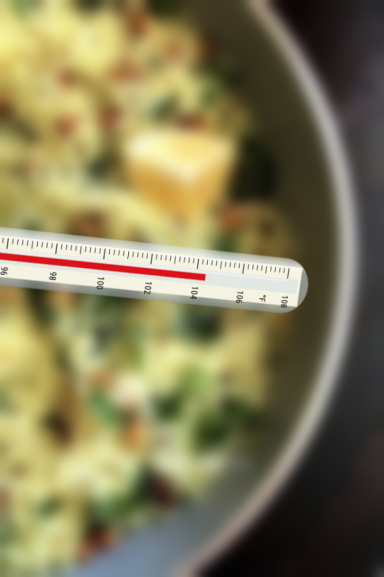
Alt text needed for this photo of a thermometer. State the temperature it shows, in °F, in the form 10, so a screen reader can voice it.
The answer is 104.4
